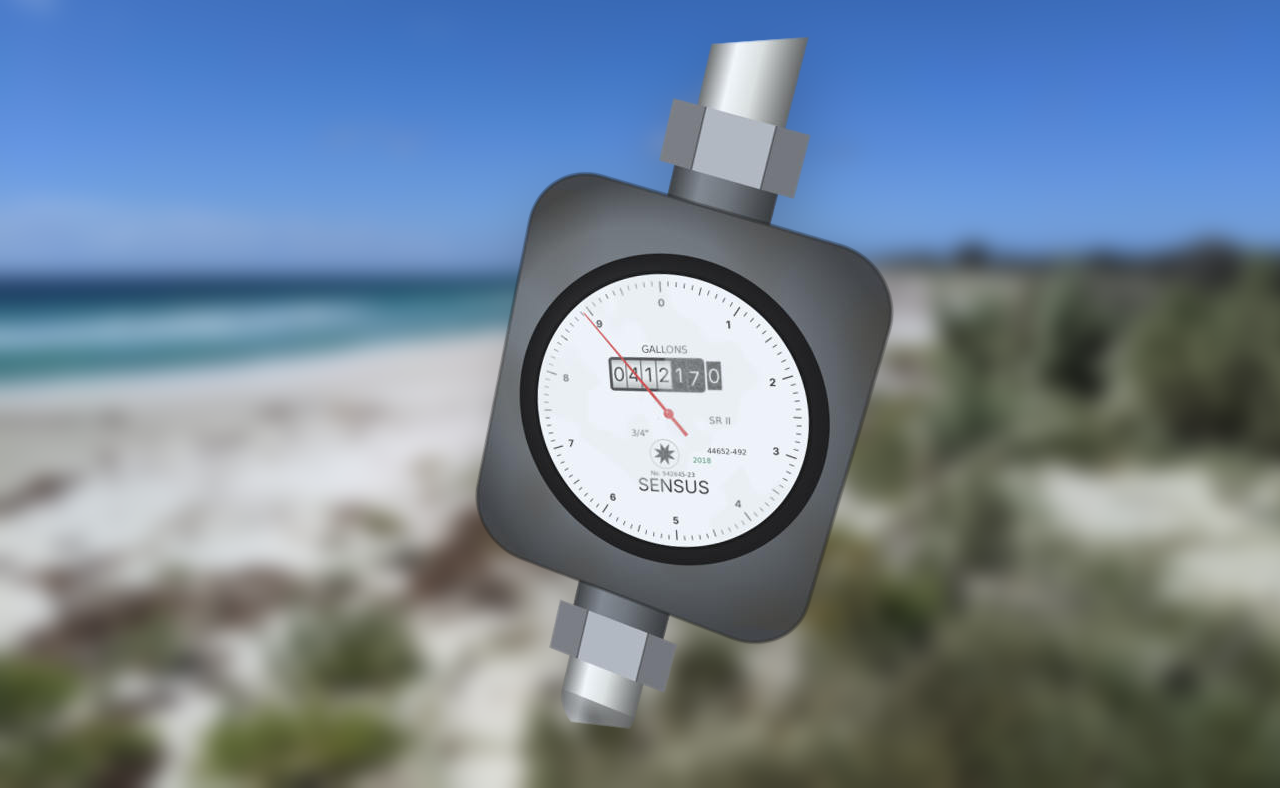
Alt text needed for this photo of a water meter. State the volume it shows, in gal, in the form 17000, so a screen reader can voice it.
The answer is 412168.9
